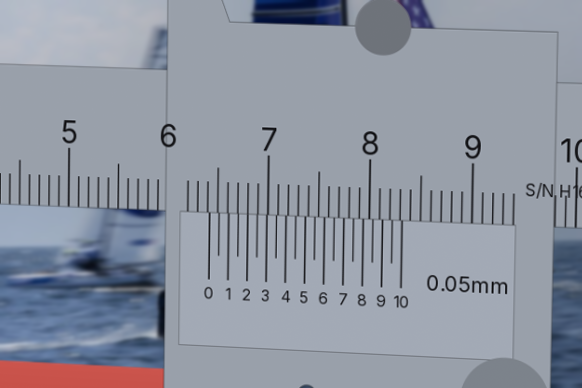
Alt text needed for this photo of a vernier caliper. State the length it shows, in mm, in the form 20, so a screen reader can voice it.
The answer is 64.2
